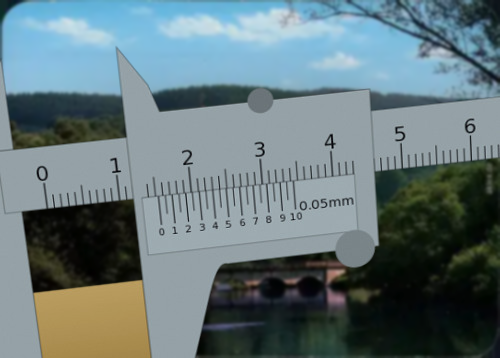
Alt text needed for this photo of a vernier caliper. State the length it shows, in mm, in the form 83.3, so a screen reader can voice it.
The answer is 15.4
